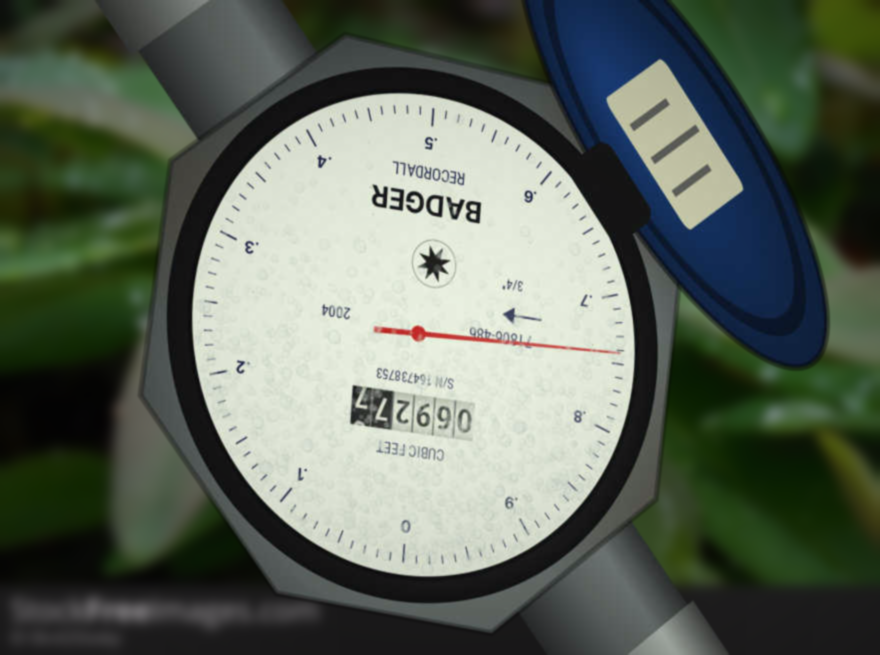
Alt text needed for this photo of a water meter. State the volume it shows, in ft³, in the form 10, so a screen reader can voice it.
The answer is 69276.74
